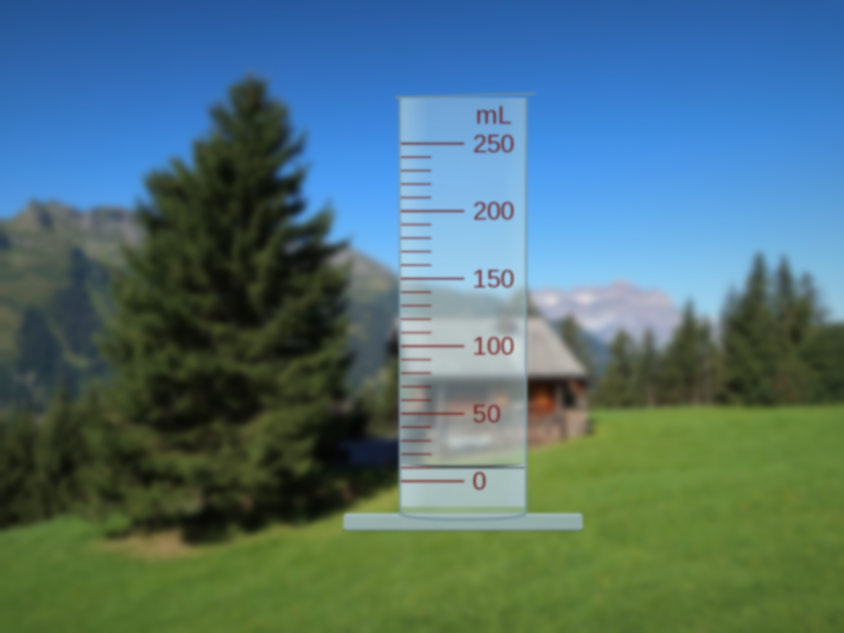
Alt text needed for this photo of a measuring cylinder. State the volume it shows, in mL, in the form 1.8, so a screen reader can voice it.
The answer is 10
